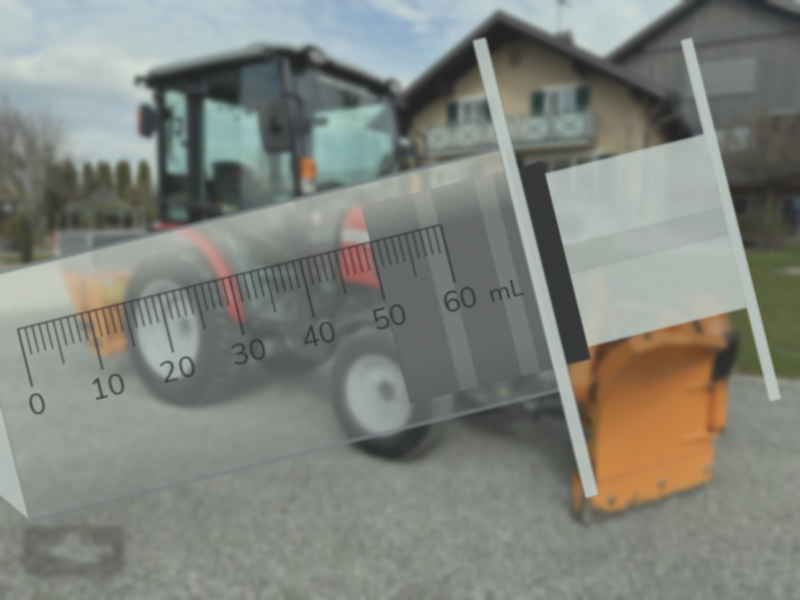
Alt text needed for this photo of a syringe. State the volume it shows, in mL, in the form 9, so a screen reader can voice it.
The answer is 50
